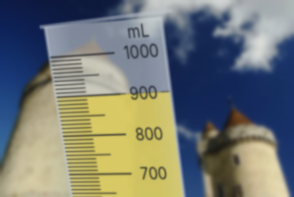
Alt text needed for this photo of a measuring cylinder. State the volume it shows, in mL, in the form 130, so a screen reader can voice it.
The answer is 900
